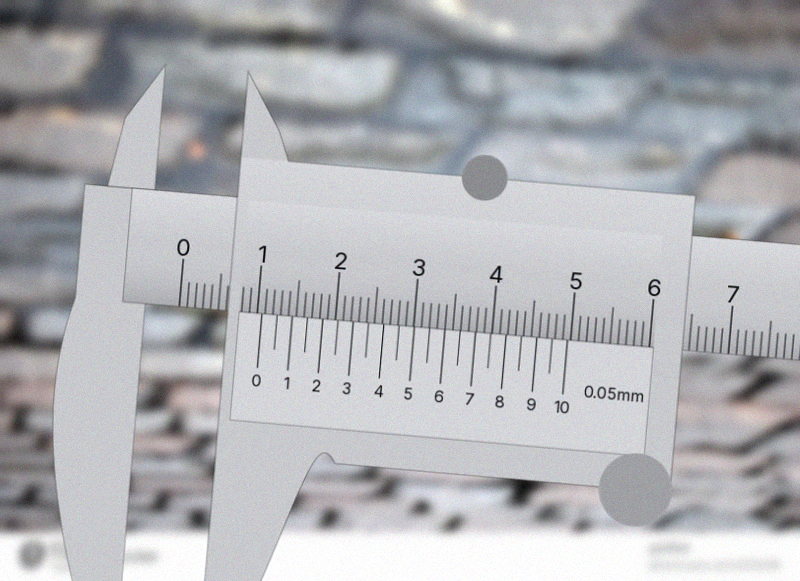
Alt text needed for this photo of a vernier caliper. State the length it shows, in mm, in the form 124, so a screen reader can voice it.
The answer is 10.6
